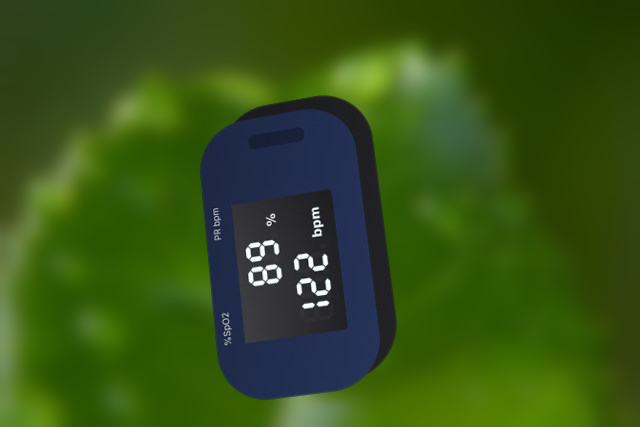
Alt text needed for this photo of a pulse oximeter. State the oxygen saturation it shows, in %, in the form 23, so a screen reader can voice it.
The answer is 89
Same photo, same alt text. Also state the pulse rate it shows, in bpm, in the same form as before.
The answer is 122
